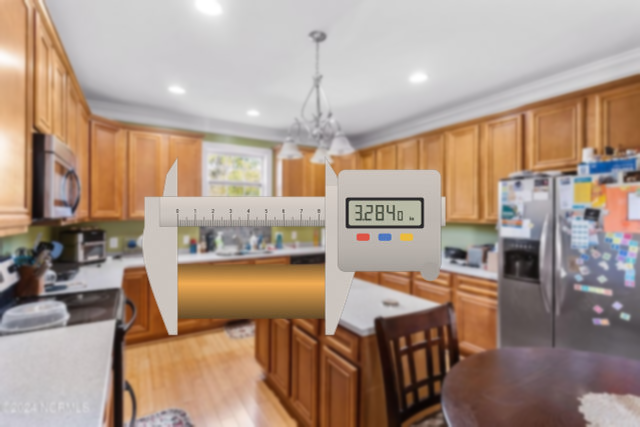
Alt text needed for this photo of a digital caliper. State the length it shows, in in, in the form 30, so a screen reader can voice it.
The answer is 3.2840
